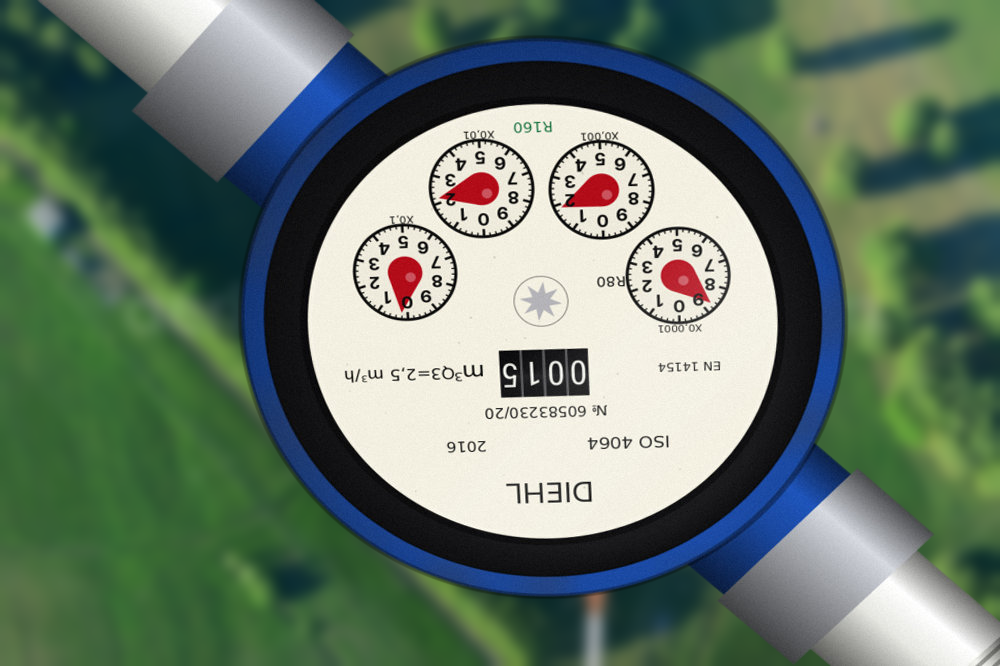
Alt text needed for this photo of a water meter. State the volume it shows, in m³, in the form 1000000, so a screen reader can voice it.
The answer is 15.0218
